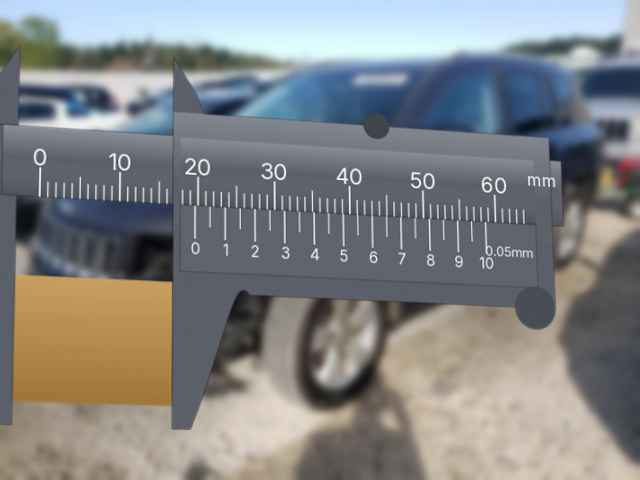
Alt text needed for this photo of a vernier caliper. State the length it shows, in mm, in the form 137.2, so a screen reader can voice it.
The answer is 19.6
